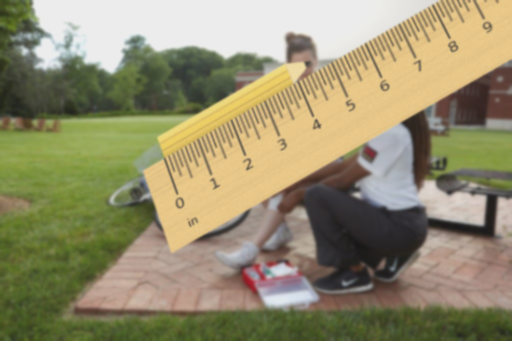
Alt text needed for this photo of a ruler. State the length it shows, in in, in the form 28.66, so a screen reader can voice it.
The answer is 4.5
